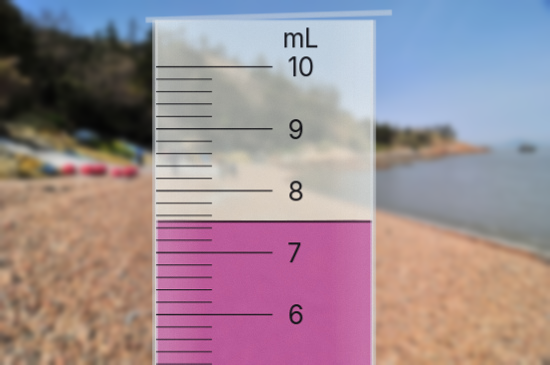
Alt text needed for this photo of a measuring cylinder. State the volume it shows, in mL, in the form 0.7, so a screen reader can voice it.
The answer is 7.5
